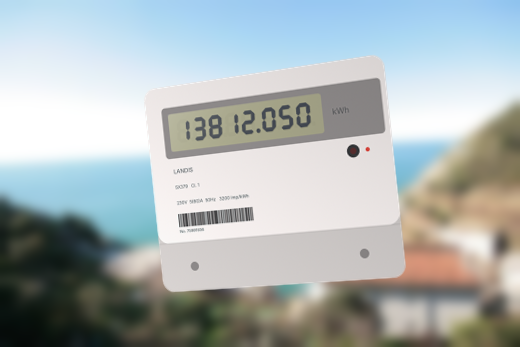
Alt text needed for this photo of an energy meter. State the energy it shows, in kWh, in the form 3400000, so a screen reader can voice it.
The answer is 13812.050
